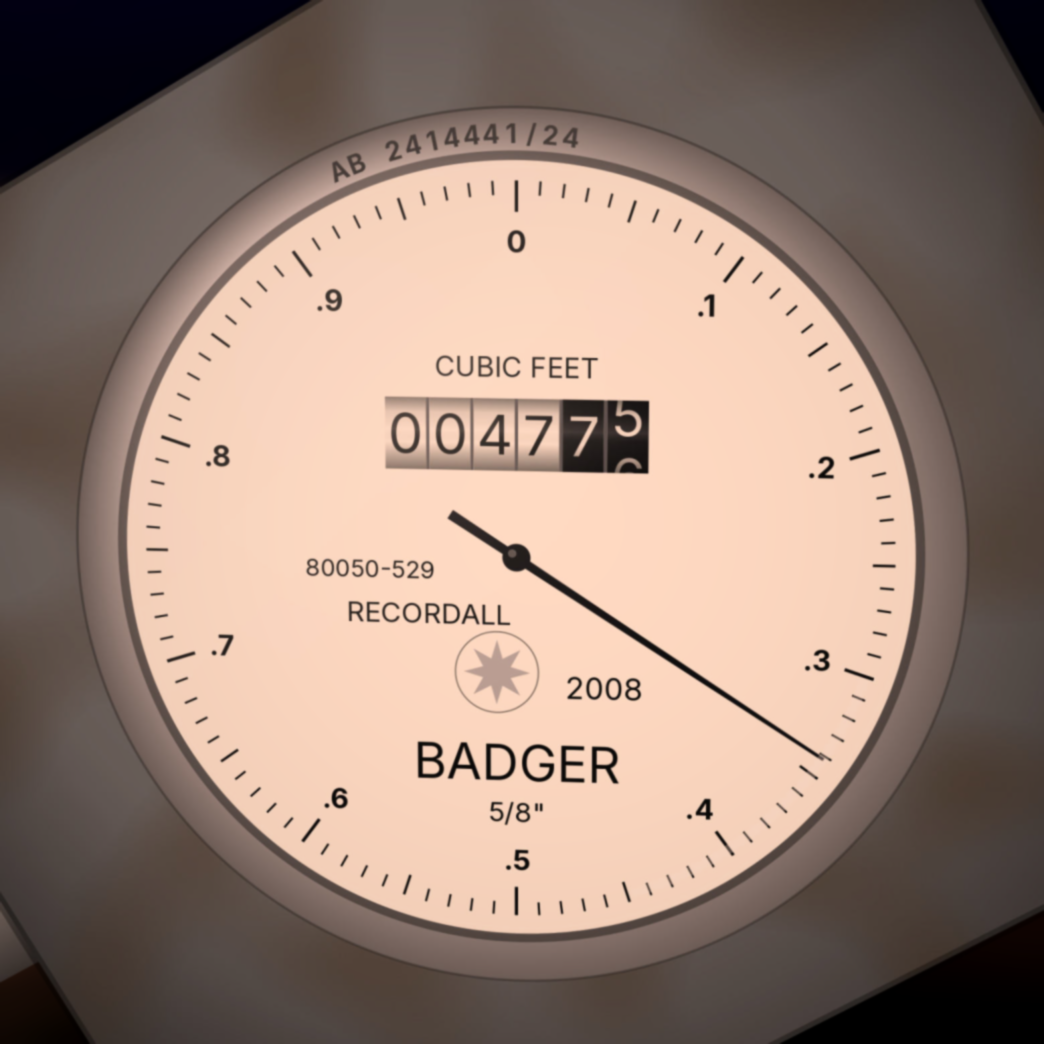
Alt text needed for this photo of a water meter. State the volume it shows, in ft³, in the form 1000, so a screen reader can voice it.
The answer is 4775.34
